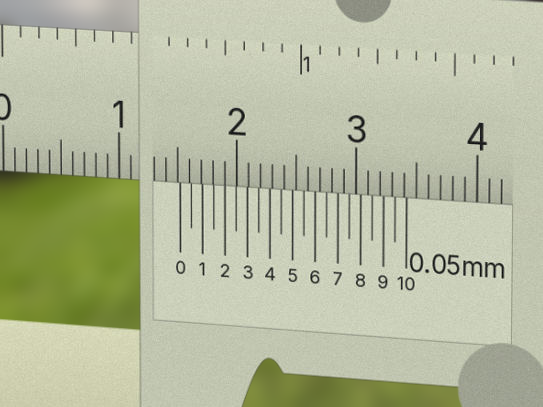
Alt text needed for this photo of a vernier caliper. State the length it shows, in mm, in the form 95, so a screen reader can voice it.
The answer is 15.2
